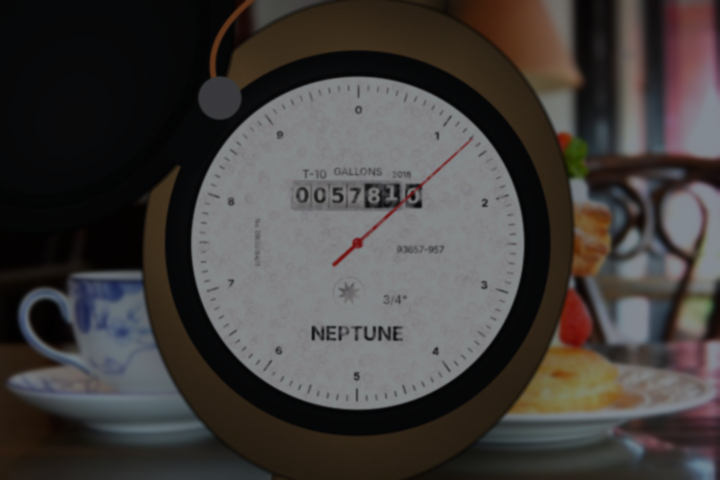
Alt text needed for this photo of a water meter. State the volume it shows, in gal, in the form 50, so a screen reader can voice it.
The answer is 57811.3
